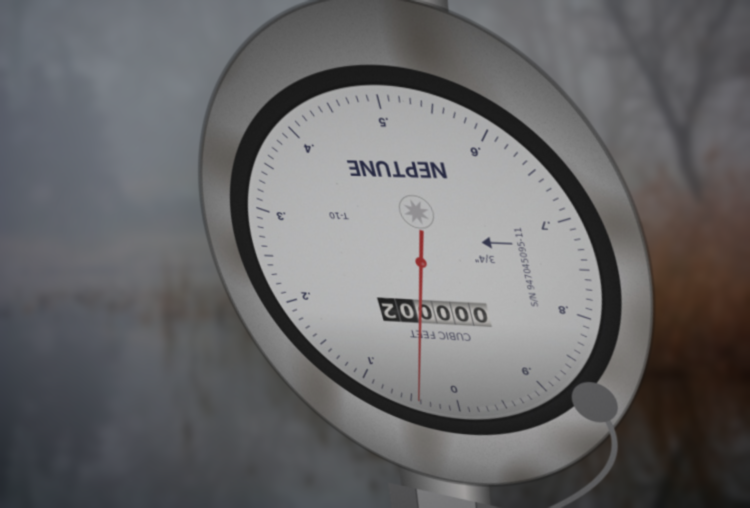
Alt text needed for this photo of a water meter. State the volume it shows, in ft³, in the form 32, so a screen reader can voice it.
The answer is 2.04
